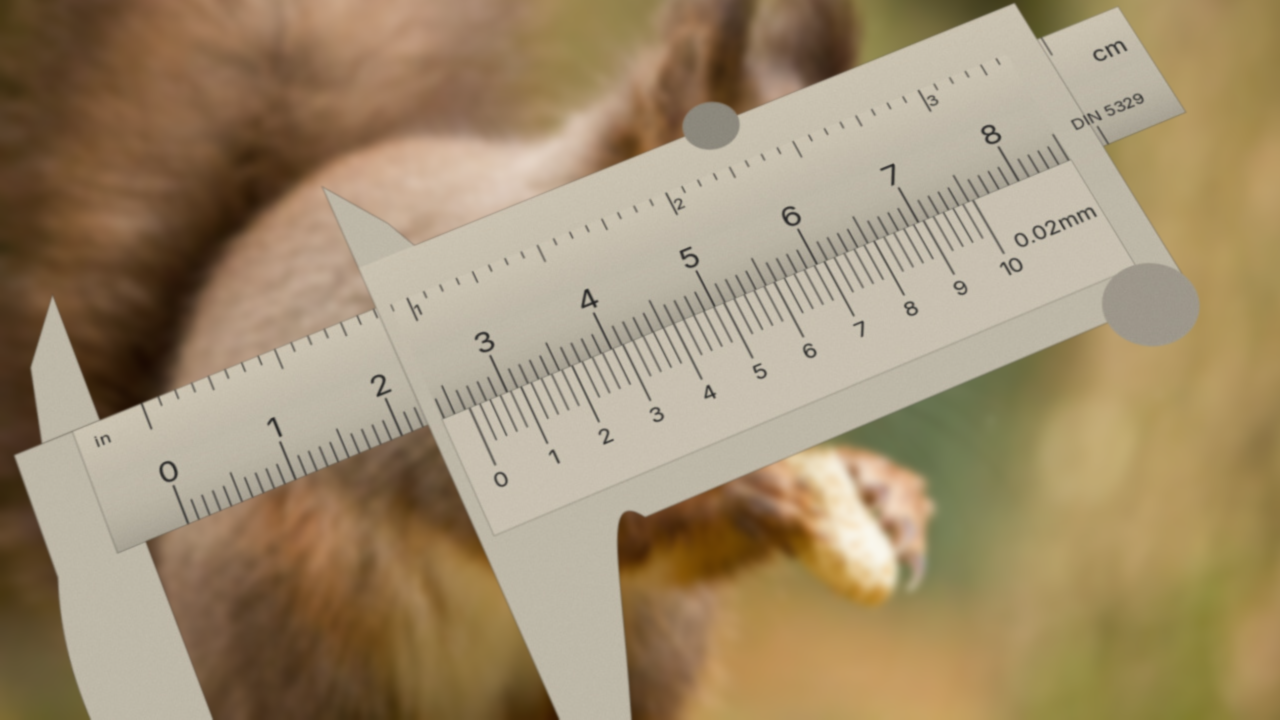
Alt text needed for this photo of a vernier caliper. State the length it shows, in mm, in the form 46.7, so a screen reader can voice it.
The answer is 26.4
